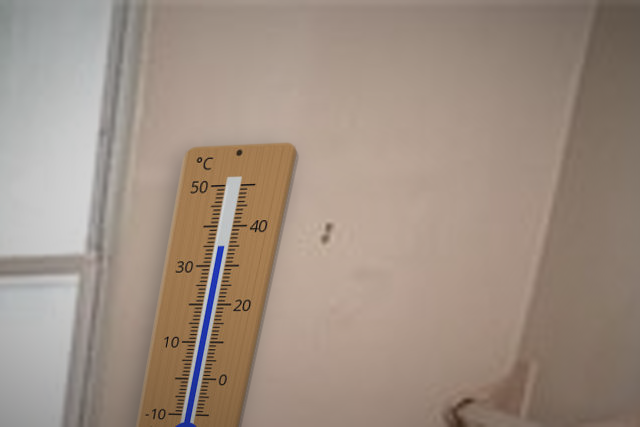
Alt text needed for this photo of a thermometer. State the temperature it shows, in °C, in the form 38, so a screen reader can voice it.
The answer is 35
